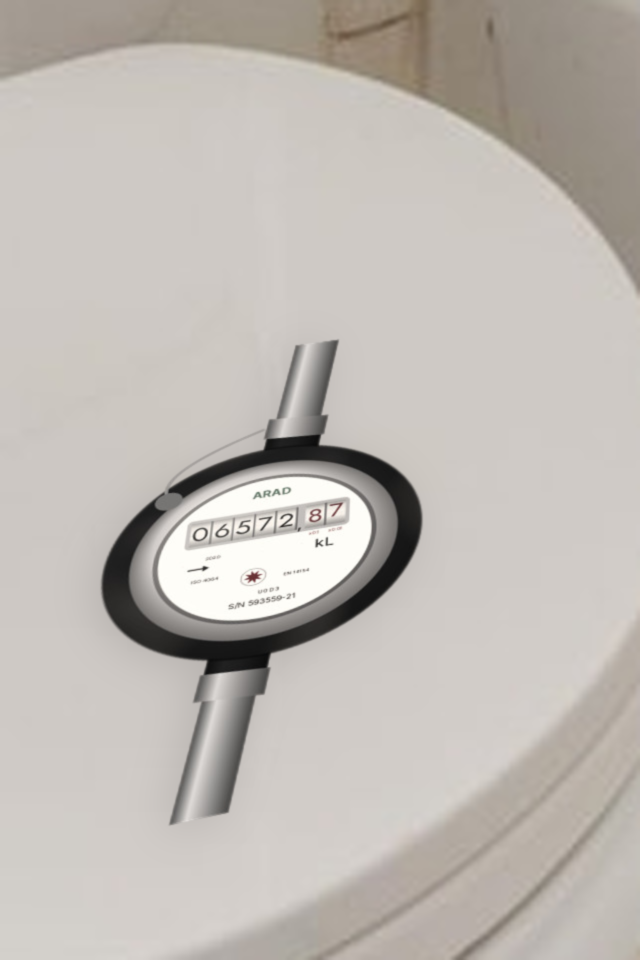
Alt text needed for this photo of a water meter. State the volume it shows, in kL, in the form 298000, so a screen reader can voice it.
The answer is 6572.87
